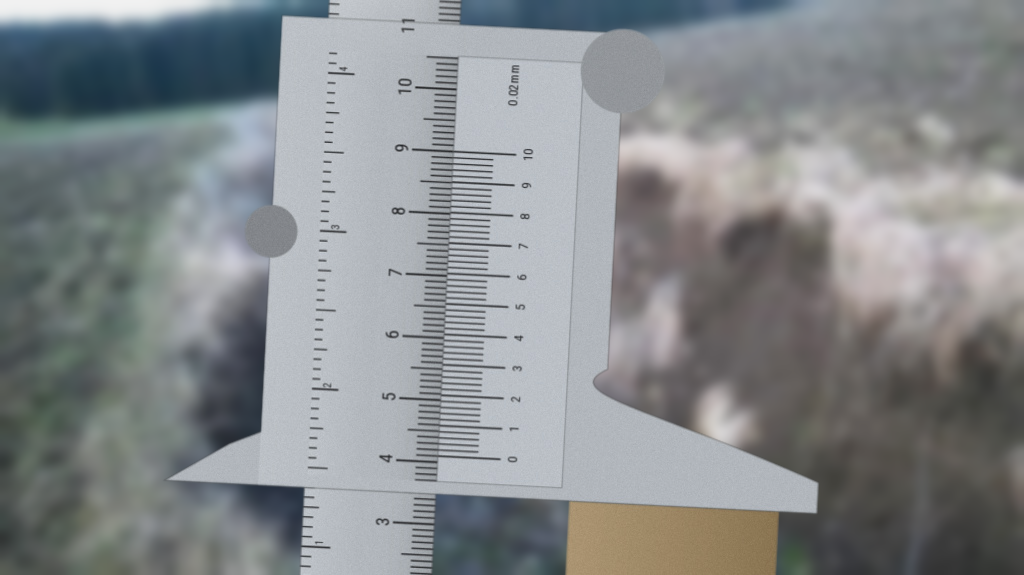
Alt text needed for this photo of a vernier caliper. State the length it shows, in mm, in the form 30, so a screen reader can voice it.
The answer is 41.0
